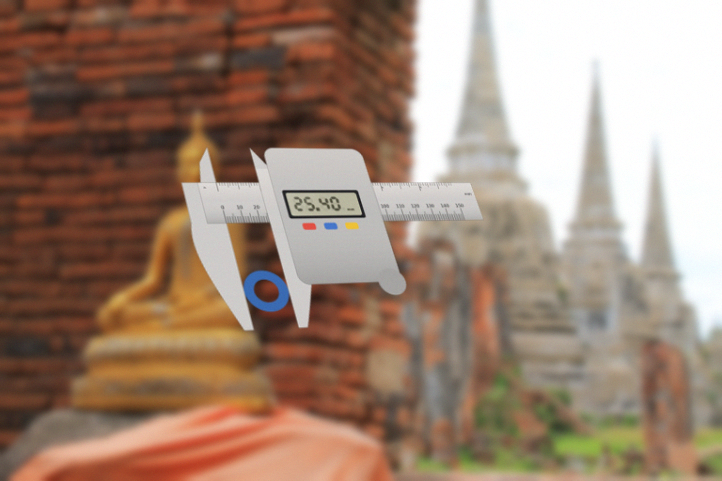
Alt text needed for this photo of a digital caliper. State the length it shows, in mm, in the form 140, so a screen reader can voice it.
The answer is 25.40
